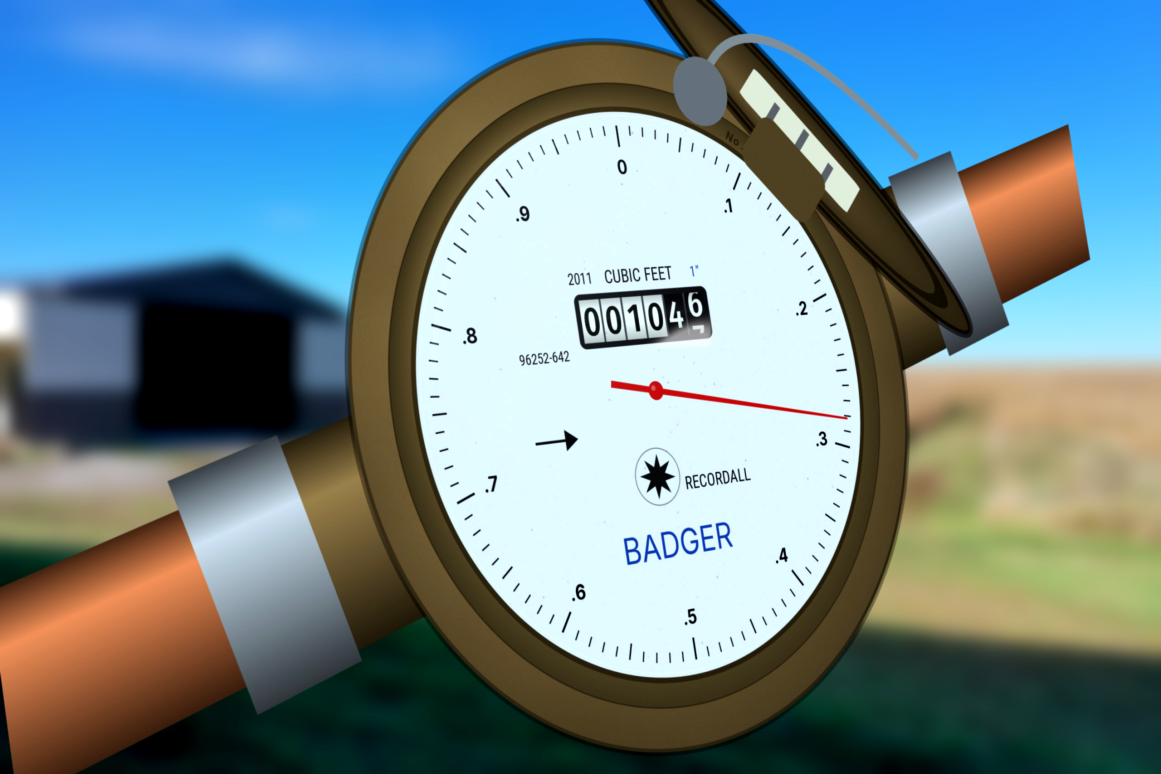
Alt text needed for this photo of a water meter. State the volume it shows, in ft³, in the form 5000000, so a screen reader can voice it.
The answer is 1046.28
